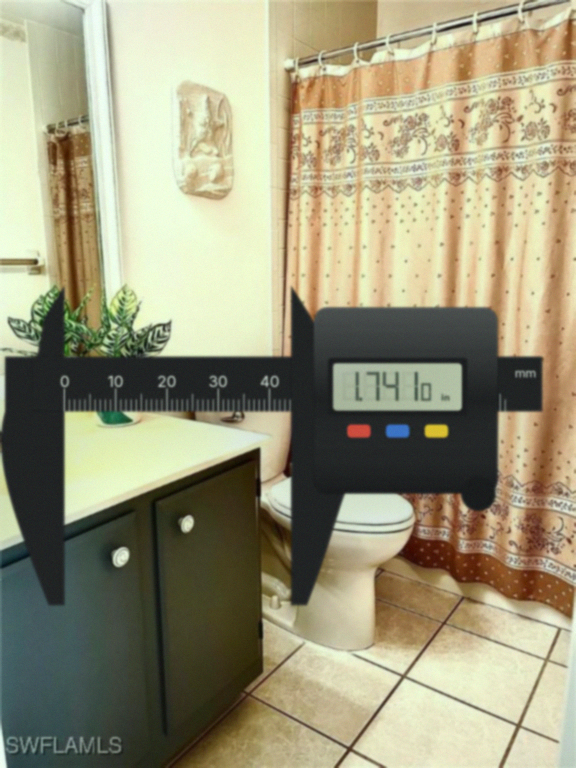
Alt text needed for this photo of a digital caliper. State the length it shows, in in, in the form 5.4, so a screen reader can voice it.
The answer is 1.7410
